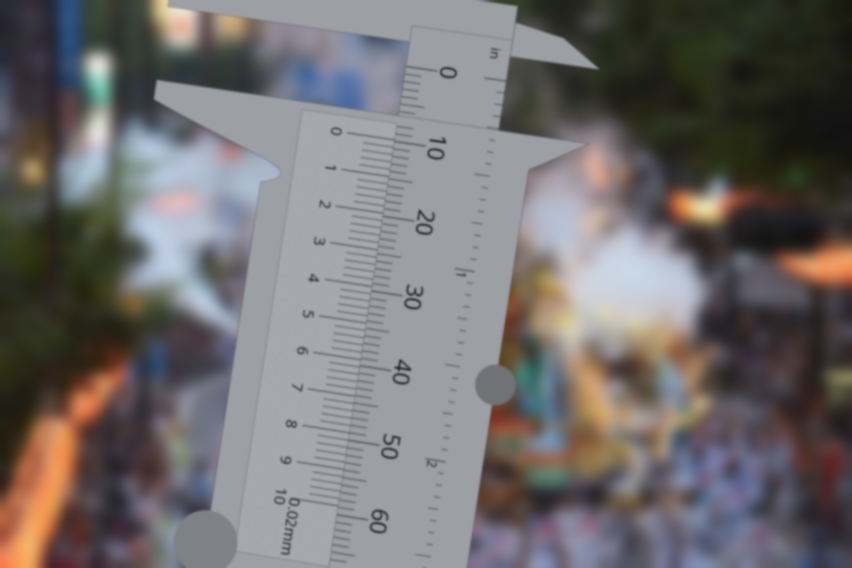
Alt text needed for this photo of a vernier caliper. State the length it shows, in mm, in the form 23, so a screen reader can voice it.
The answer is 9.8
